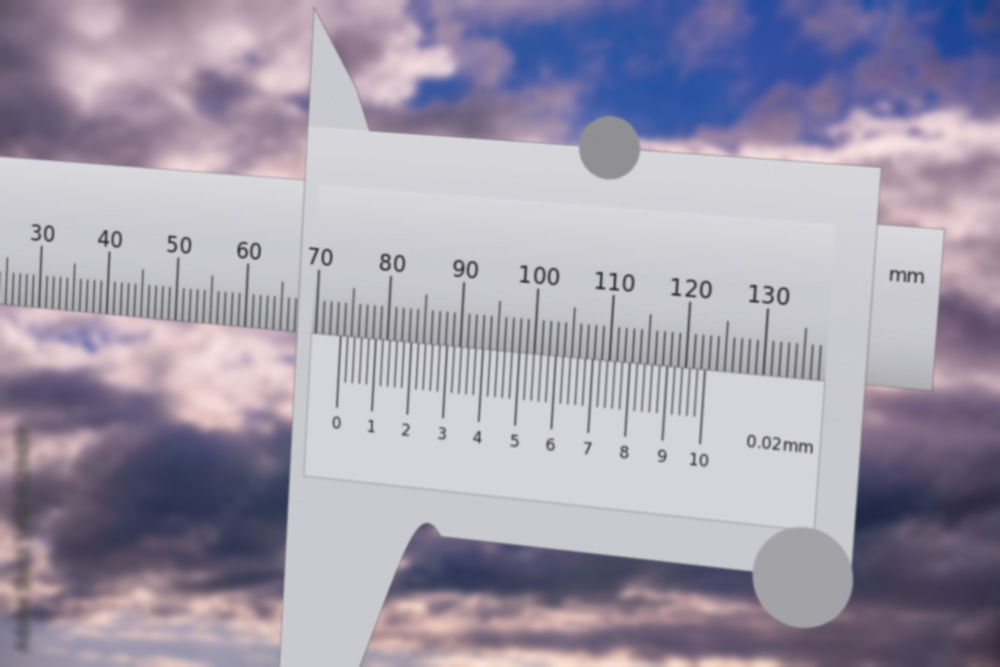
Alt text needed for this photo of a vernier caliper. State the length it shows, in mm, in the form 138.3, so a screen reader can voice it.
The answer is 73.5
